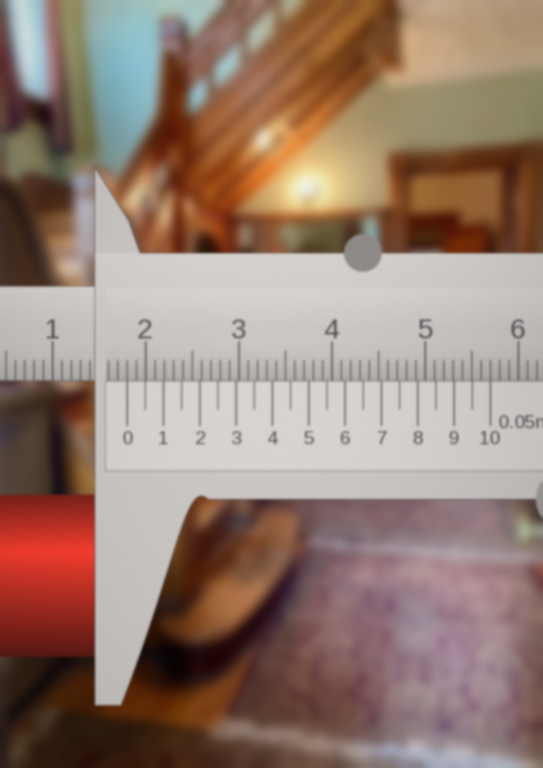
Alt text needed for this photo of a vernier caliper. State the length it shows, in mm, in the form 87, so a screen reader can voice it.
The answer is 18.0
